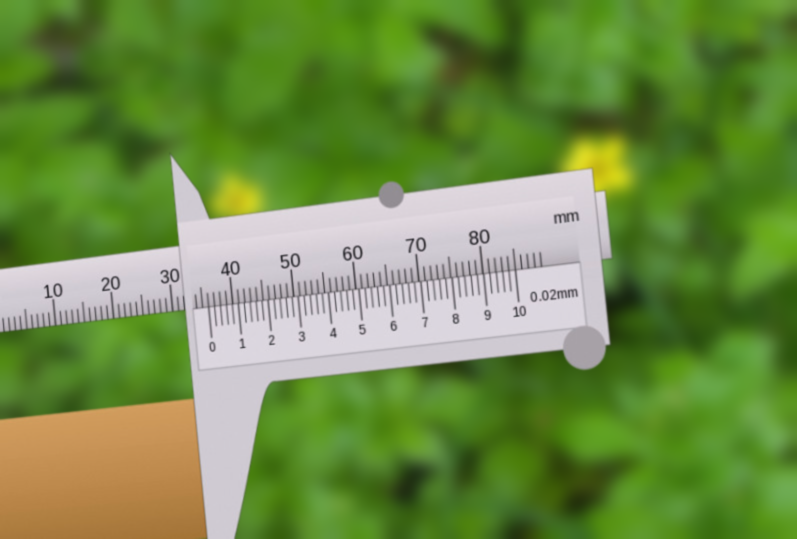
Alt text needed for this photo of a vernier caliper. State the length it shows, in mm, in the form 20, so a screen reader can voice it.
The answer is 36.0
